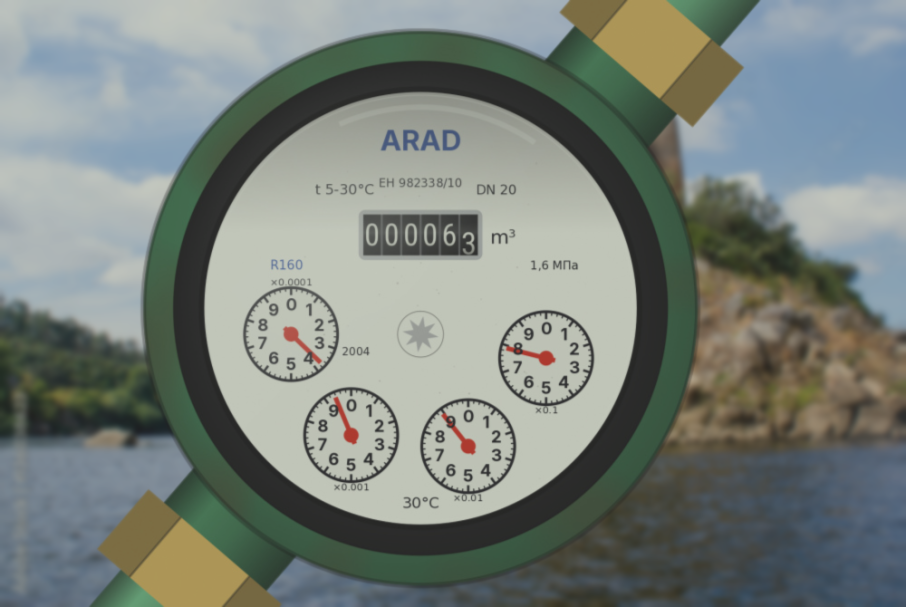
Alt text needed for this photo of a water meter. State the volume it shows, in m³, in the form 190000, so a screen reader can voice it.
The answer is 62.7893
